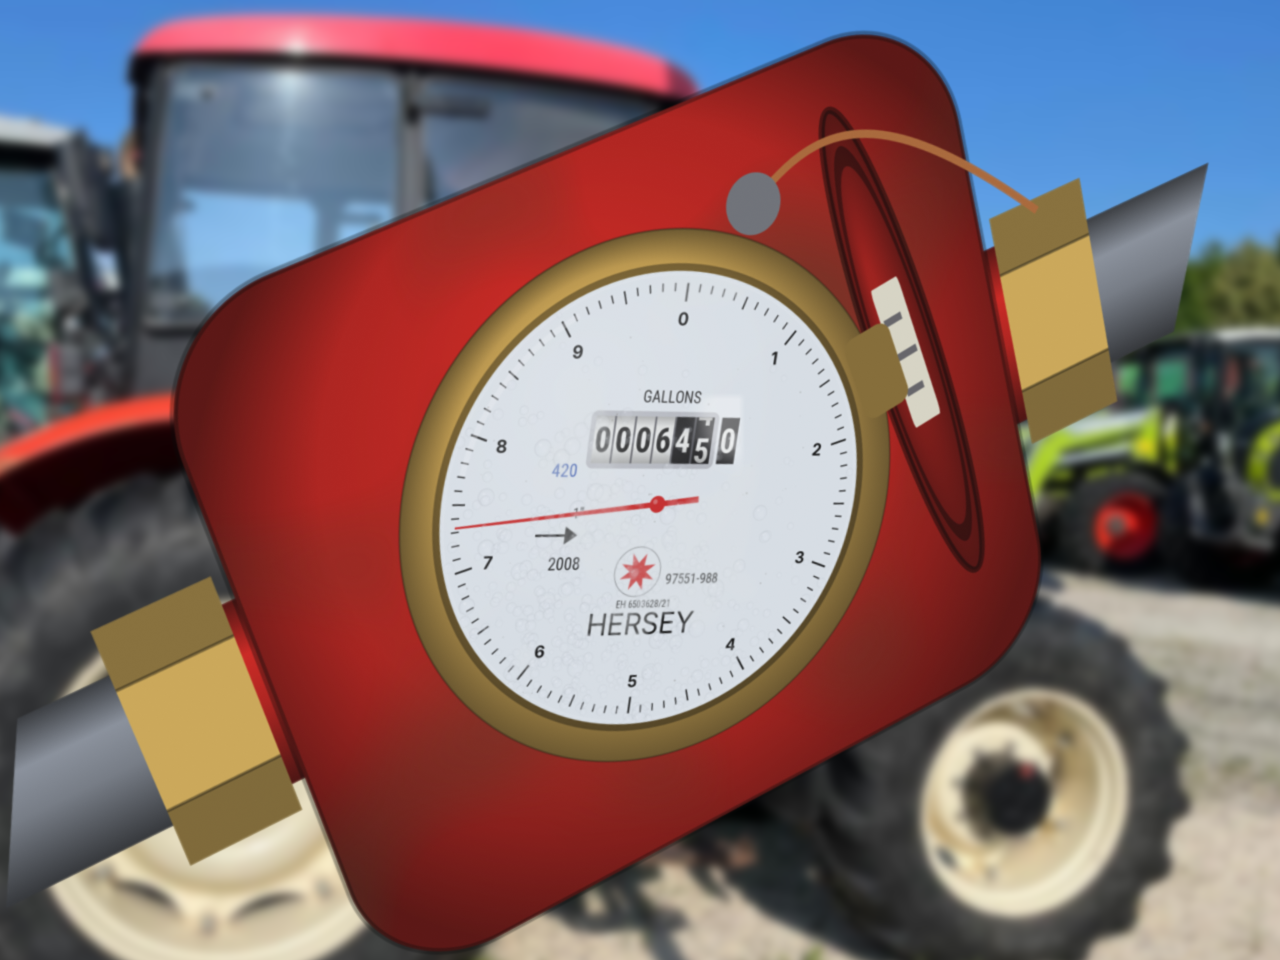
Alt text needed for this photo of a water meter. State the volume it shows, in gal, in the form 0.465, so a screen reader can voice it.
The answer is 6447.3
